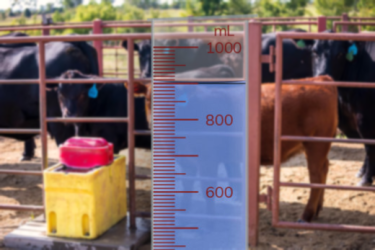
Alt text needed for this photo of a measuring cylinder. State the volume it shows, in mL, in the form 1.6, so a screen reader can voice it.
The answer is 900
